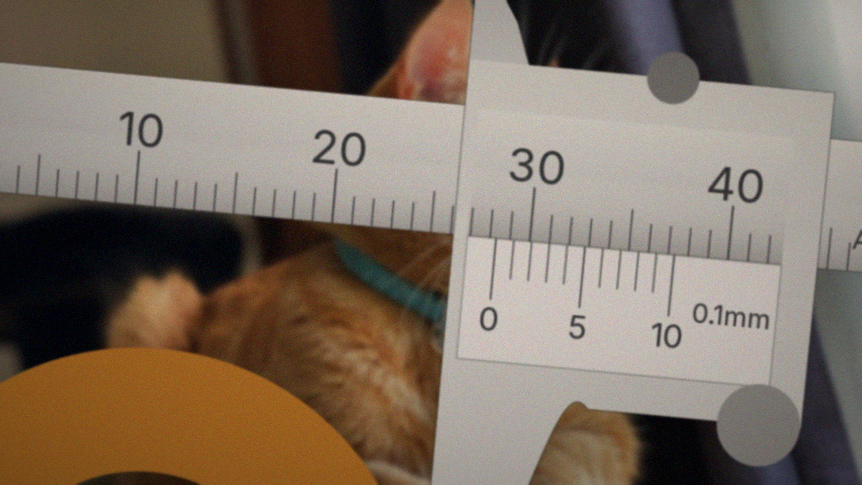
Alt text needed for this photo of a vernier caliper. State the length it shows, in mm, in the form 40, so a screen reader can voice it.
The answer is 28.3
